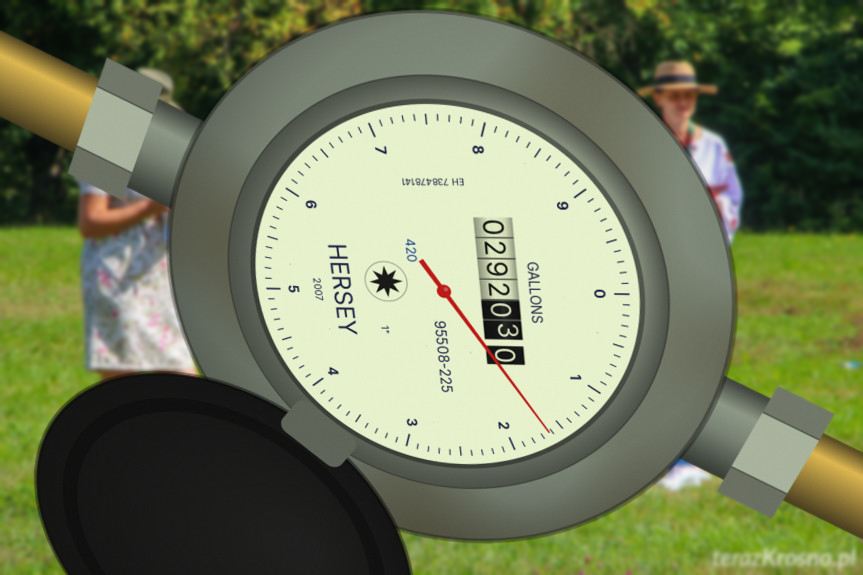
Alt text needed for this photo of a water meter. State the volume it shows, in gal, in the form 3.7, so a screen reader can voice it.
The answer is 292031.6
